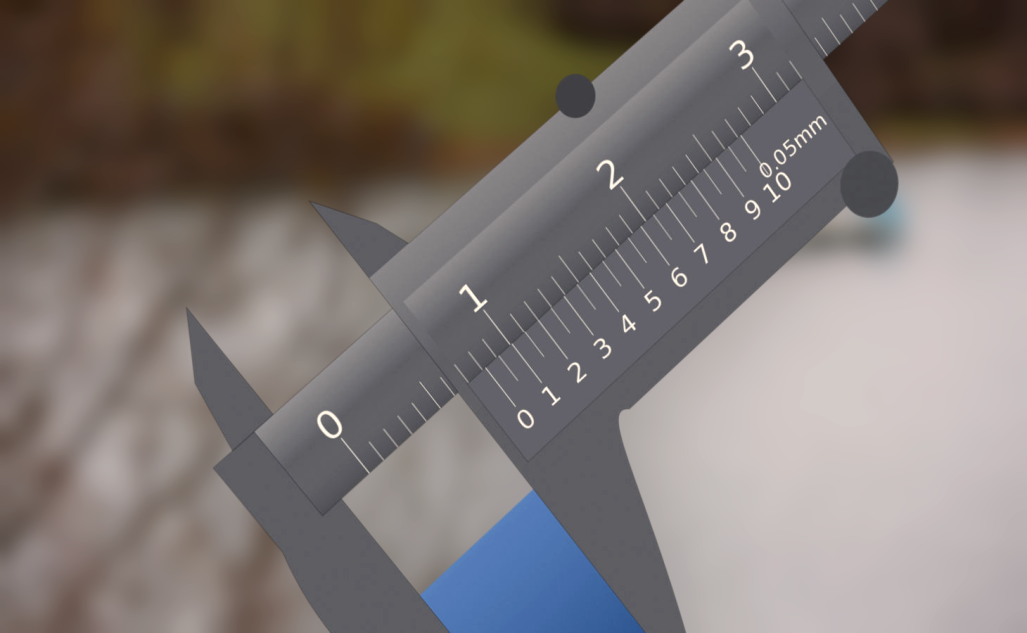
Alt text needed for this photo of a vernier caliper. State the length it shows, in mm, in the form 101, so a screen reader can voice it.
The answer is 8.2
